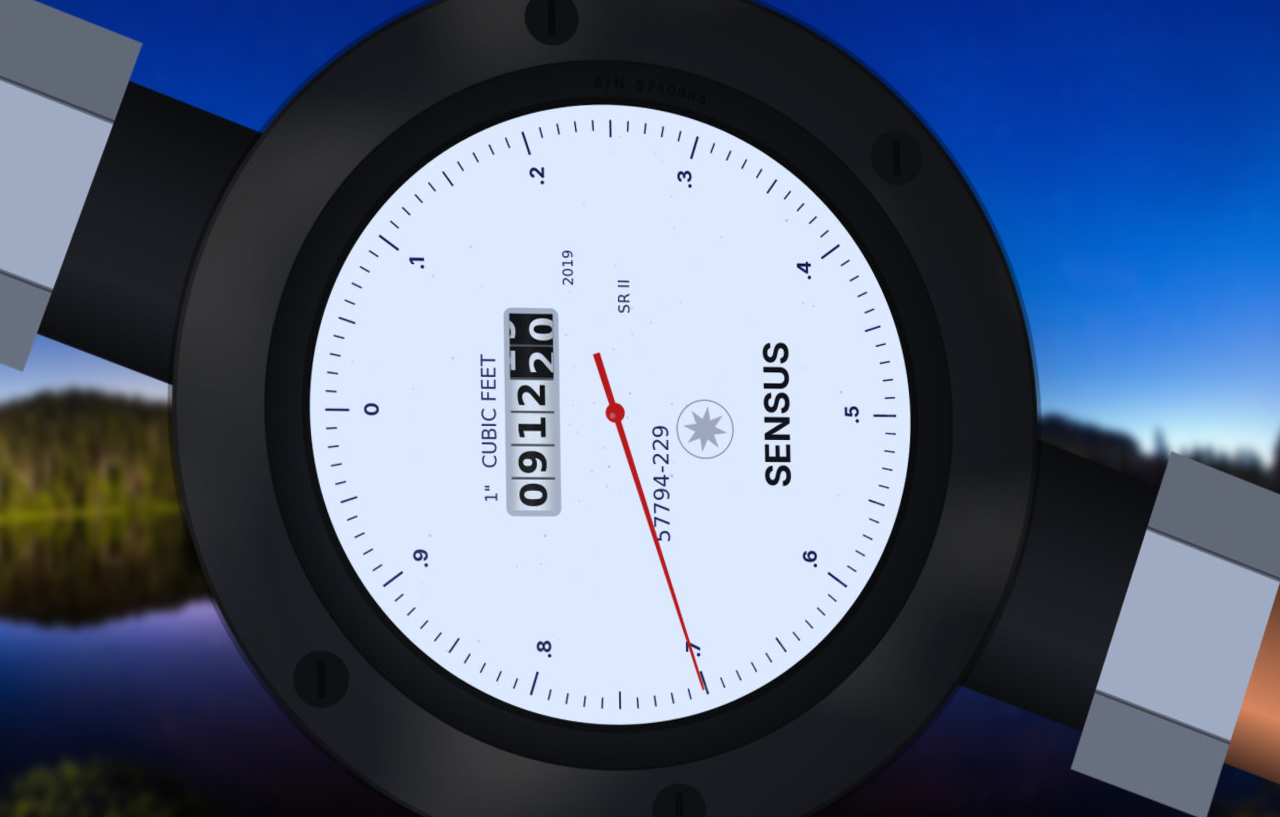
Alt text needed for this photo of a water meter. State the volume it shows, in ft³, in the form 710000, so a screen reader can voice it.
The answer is 91219.70
